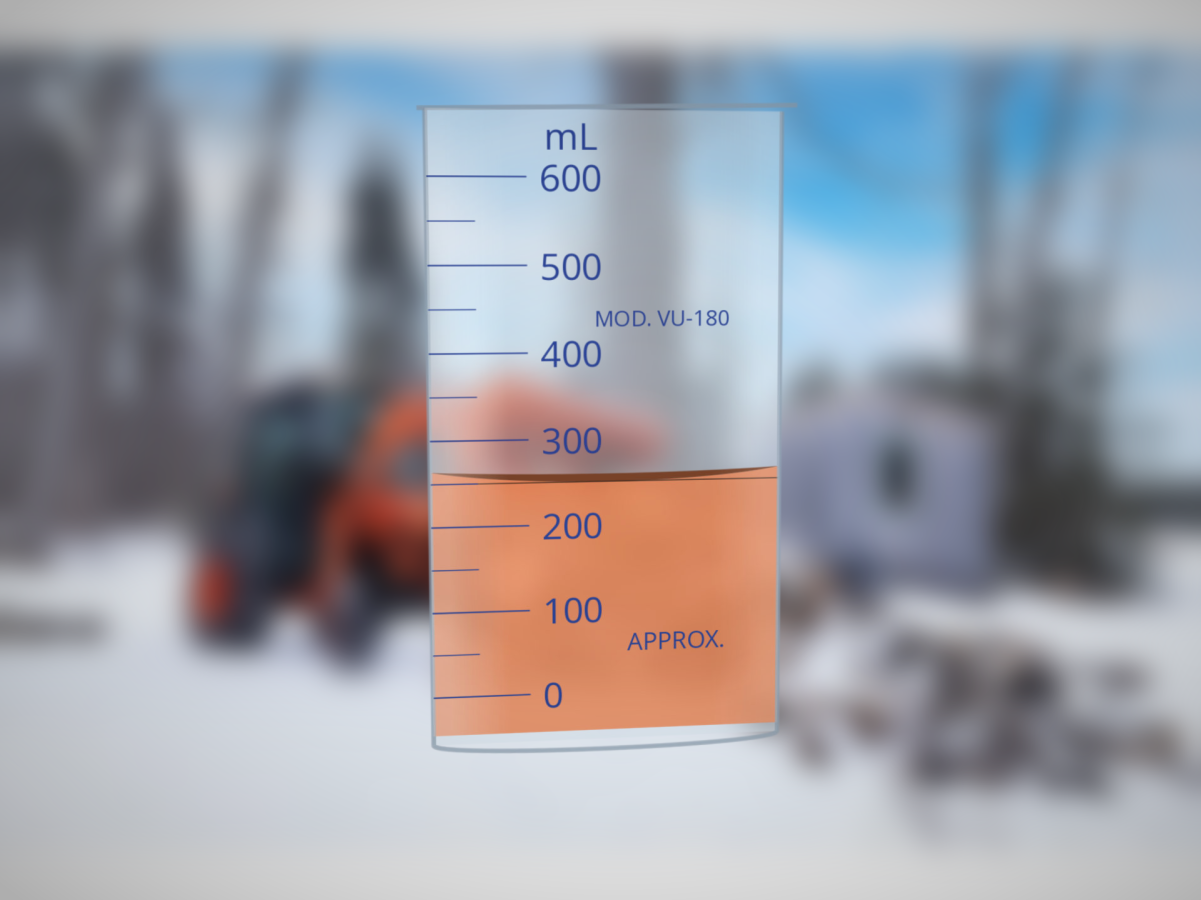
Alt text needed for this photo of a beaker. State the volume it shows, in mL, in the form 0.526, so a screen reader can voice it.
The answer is 250
